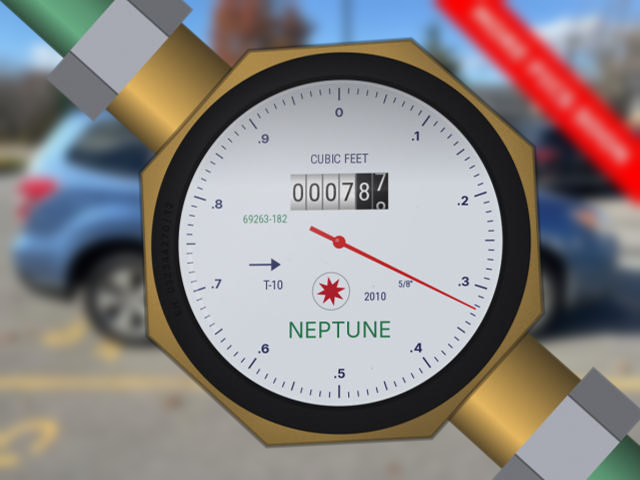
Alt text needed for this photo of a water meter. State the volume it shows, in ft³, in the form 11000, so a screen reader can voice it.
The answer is 787.32
